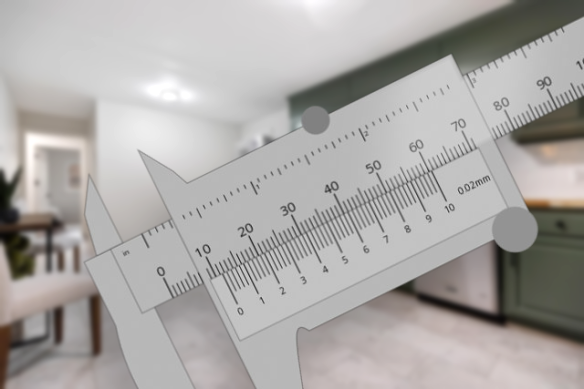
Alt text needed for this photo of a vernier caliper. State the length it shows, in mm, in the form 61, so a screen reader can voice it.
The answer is 11.5
